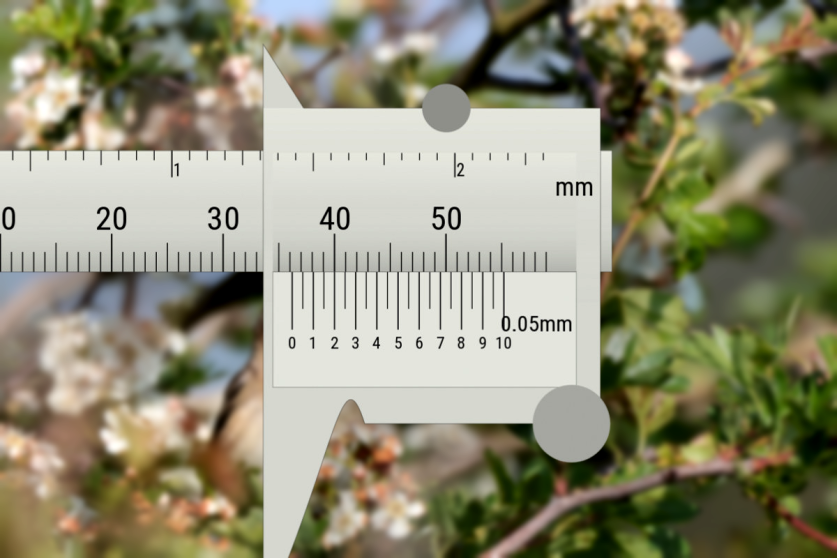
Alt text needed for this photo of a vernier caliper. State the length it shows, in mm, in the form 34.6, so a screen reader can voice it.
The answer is 36.2
